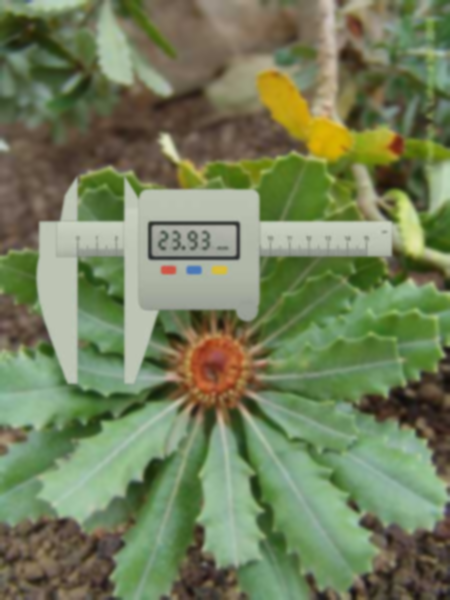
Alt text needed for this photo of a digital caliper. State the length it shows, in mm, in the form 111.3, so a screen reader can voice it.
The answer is 23.93
